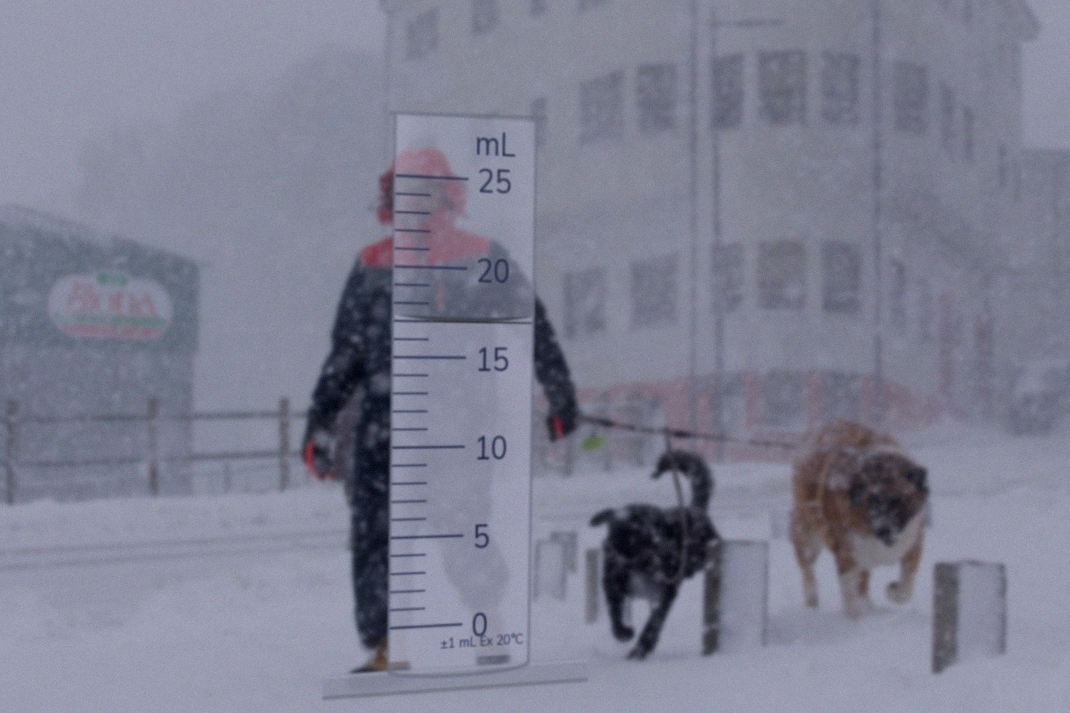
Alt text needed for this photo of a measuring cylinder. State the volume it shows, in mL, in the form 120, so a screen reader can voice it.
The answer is 17
